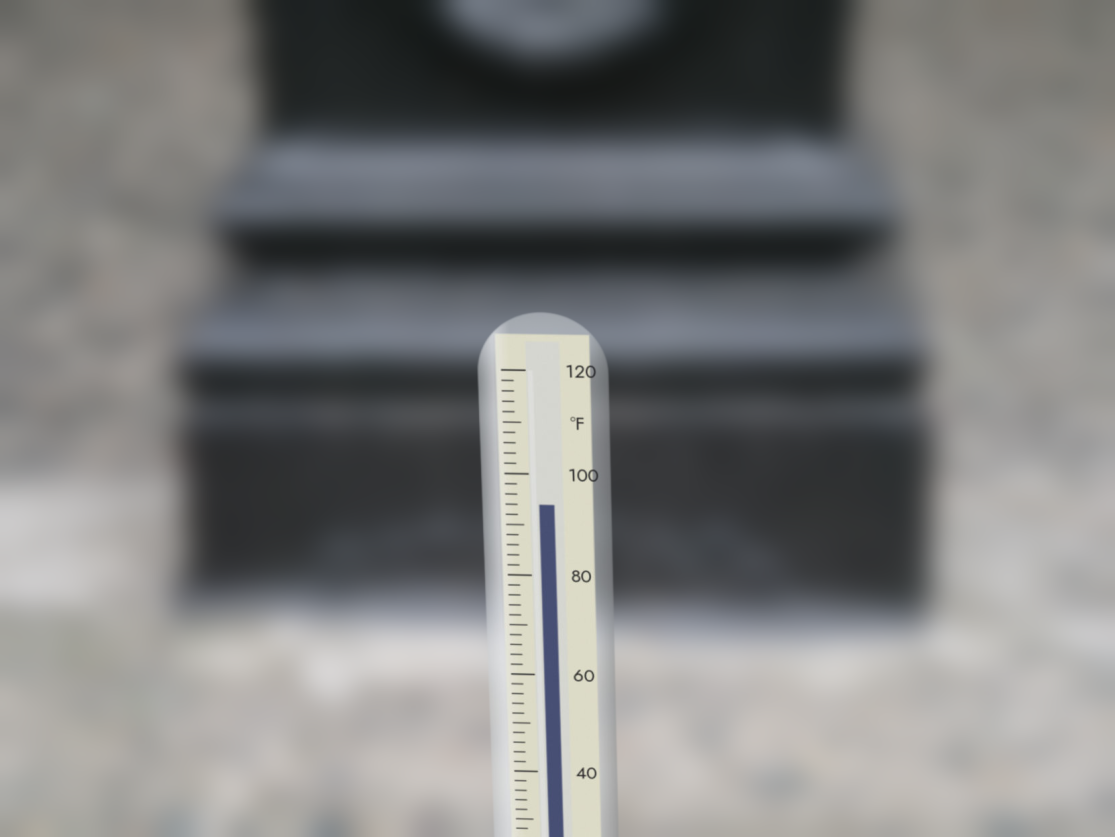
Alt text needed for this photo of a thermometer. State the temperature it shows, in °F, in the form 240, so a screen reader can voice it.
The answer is 94
